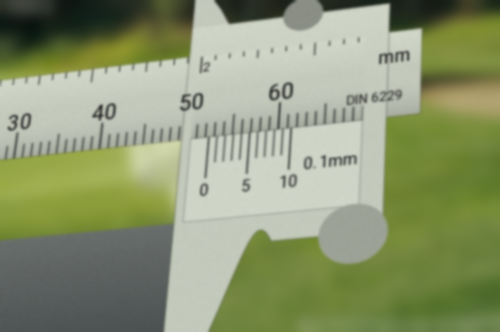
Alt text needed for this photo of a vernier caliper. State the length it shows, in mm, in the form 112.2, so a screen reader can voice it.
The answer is 52.4
